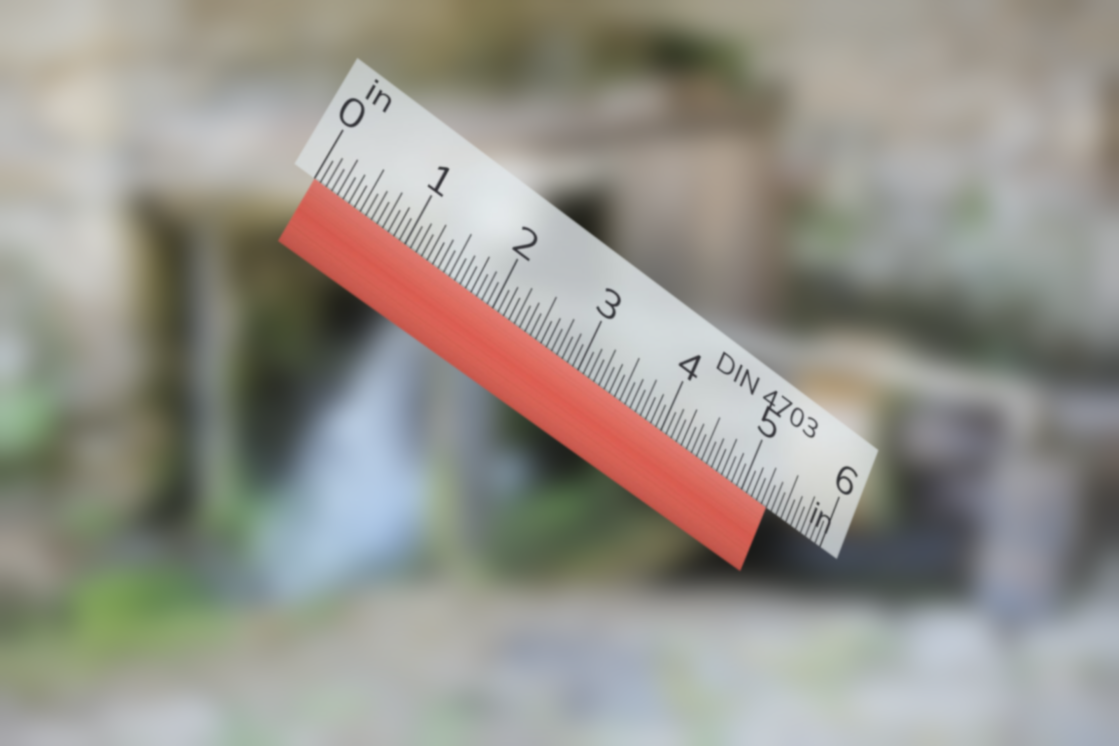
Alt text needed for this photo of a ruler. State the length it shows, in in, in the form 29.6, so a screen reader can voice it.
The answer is 5.3125
